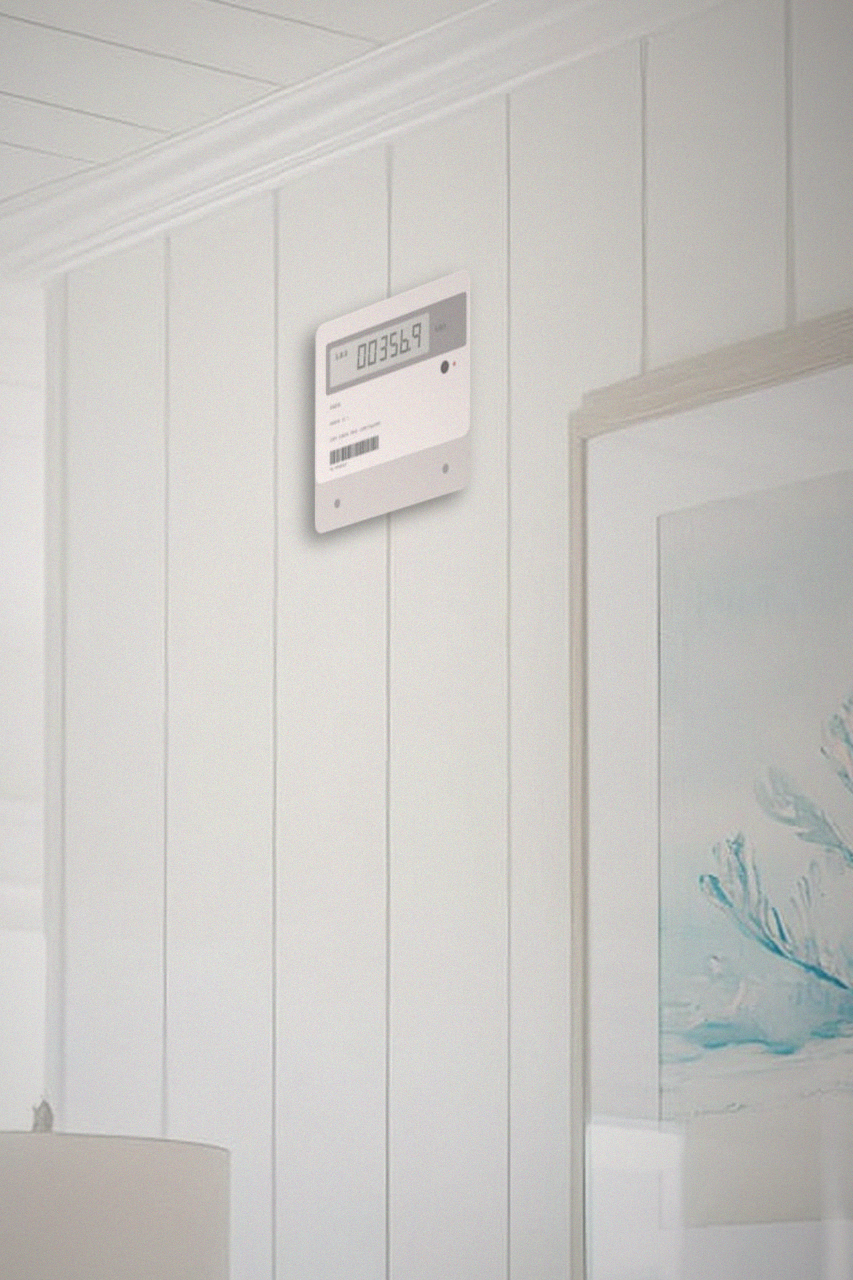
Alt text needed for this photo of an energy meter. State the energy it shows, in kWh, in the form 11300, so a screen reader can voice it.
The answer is 356.9
